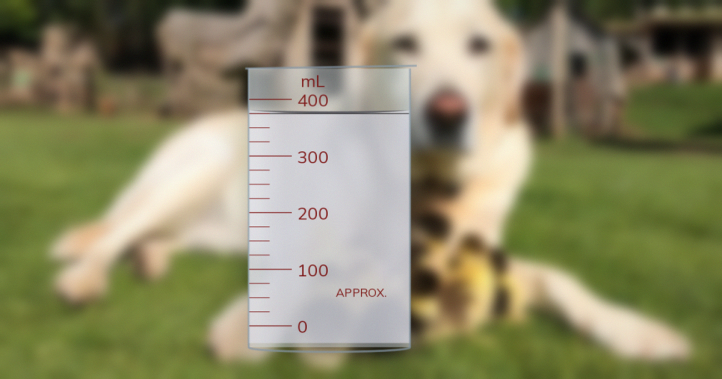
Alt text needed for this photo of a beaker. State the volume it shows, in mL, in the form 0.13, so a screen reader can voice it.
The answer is 375
